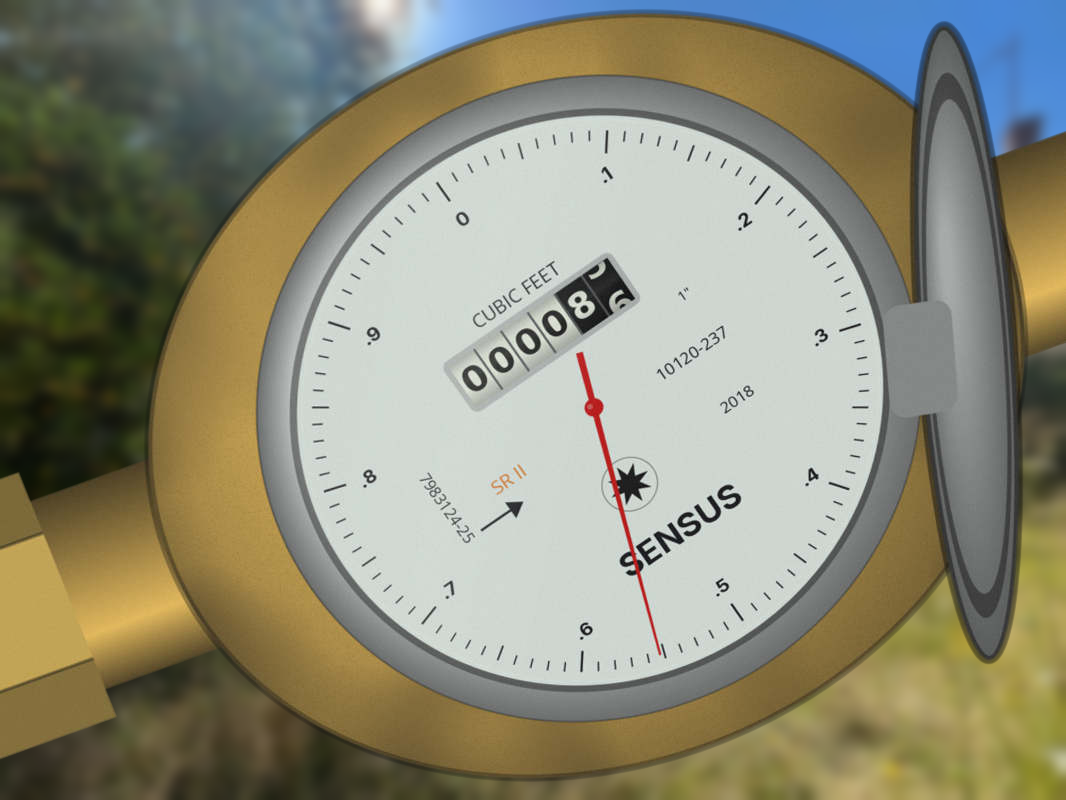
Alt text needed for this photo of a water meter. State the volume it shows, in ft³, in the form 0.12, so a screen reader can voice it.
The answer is 85.55
